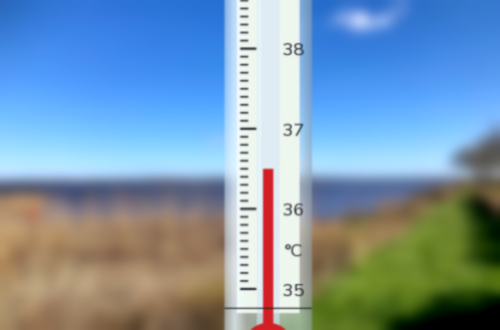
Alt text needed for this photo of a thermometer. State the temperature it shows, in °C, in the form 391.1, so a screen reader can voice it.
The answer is 36.5
